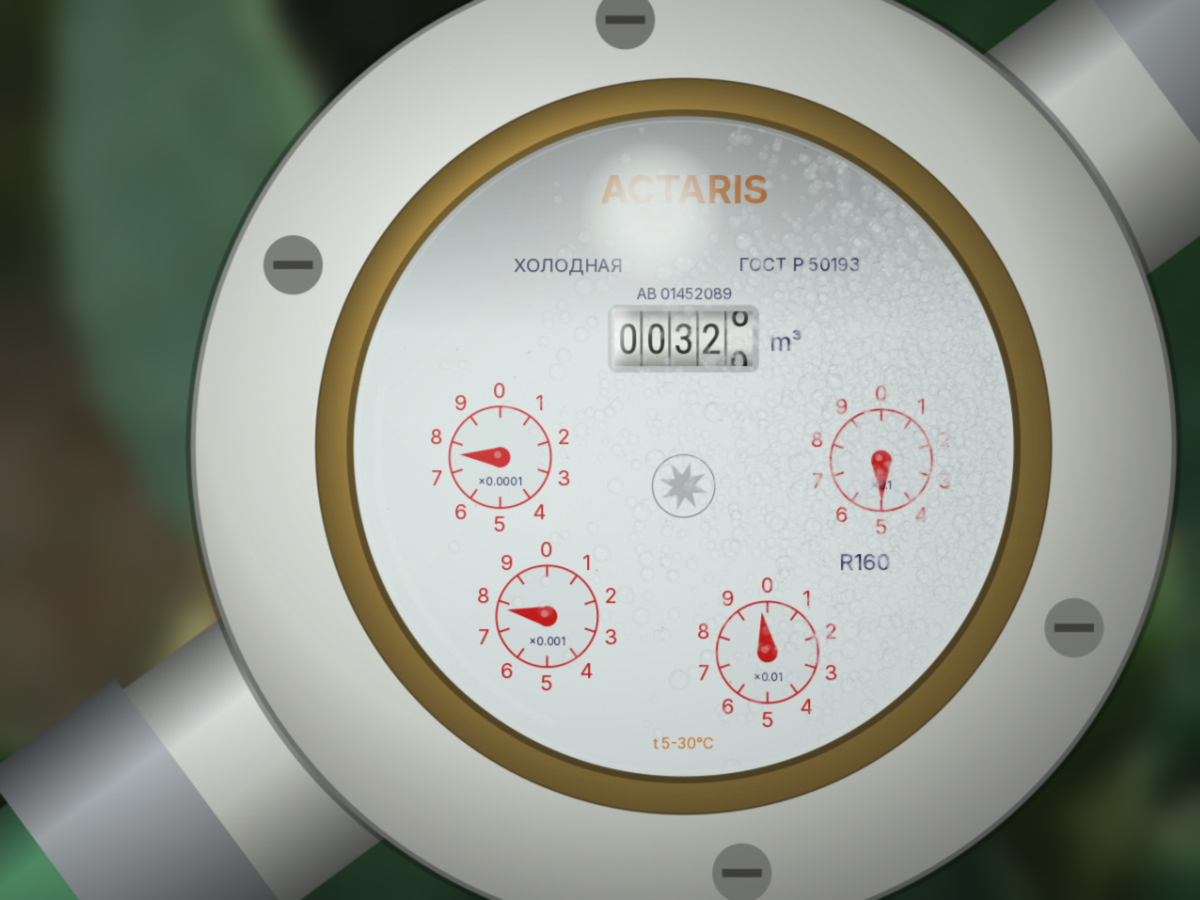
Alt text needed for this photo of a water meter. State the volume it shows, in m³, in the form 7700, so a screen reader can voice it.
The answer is 328.4977
